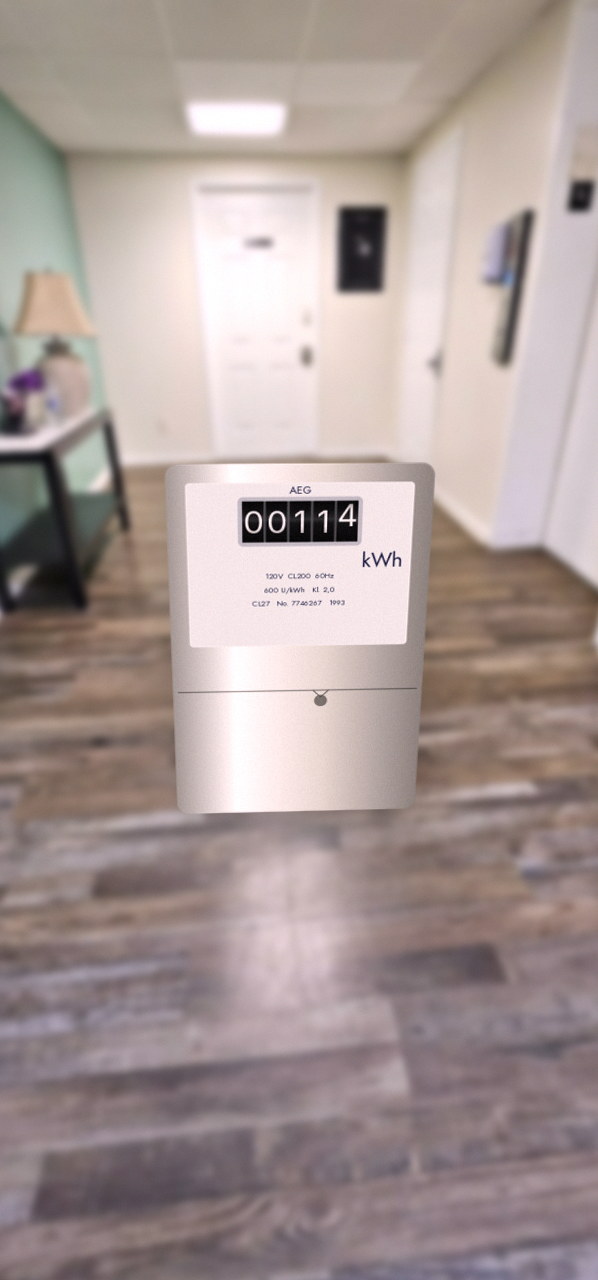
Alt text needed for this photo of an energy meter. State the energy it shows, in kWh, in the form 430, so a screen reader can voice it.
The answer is 114
